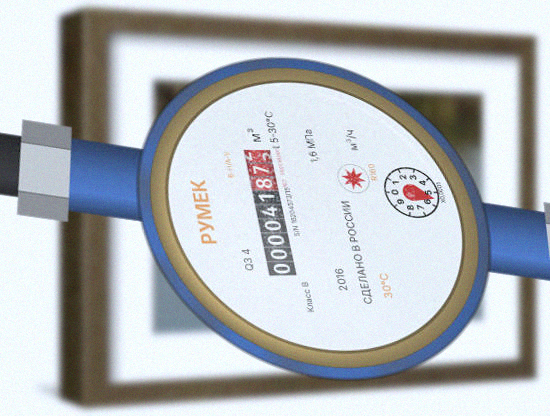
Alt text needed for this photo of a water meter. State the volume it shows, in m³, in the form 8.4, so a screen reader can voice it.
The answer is 41.8725
